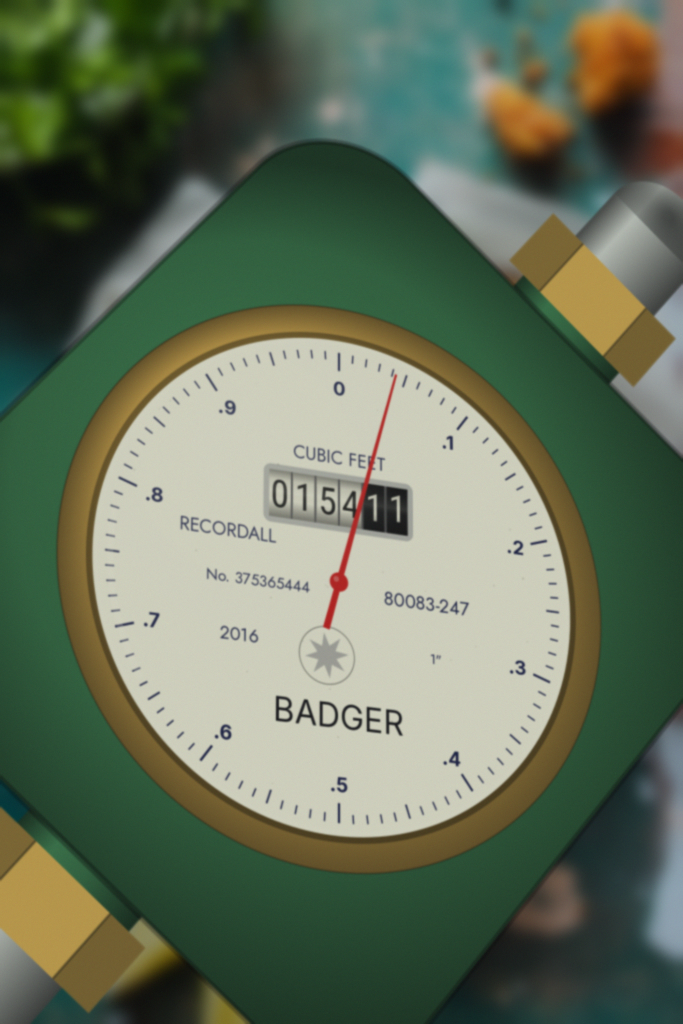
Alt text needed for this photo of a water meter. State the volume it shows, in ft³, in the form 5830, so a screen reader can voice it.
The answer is 15411.04
